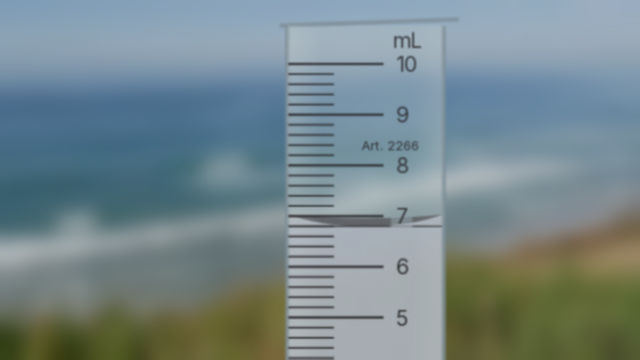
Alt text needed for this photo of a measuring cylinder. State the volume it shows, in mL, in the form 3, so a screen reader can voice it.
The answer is 6.8
